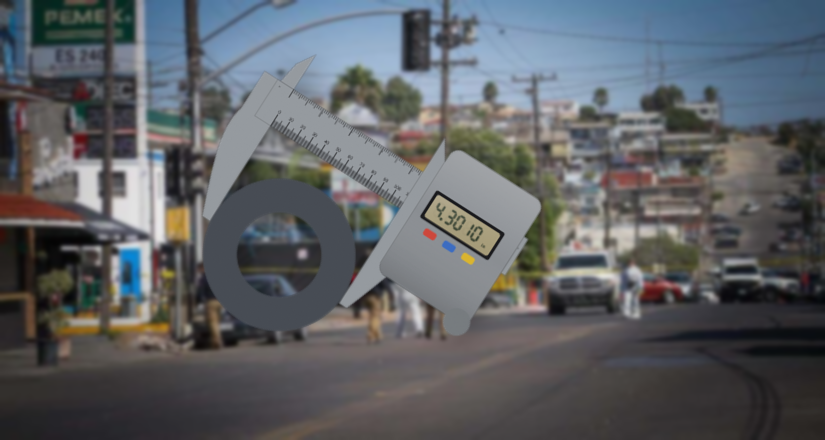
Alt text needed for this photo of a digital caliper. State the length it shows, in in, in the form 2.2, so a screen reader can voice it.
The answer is 4.3010
